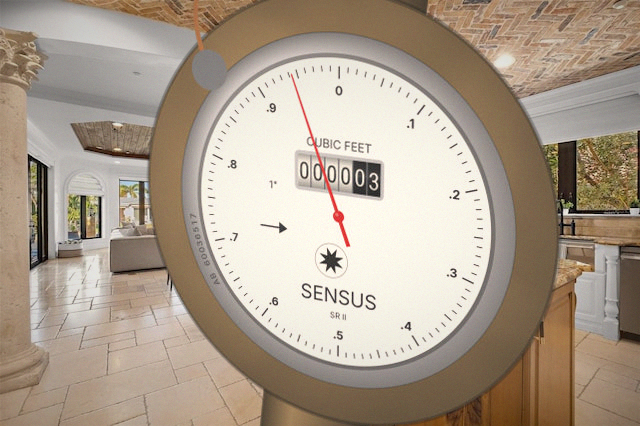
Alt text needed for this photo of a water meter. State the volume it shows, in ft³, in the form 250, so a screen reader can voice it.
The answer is 2.94
